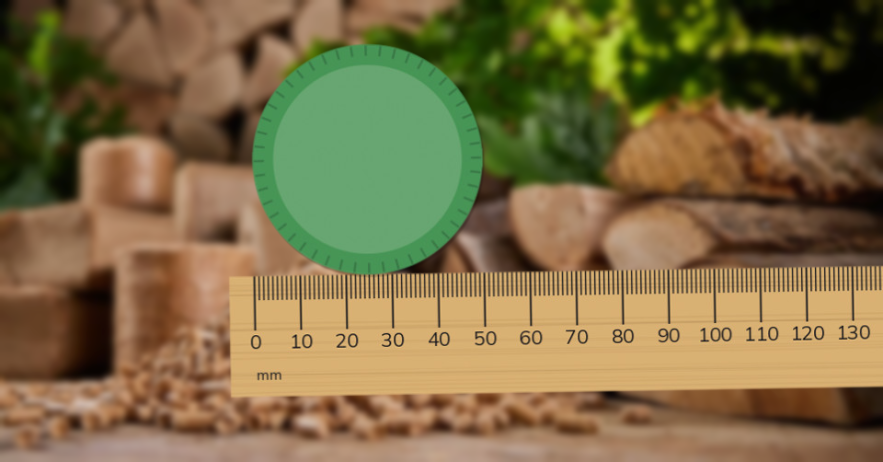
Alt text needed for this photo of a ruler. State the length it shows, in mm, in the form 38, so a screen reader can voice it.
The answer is 50
